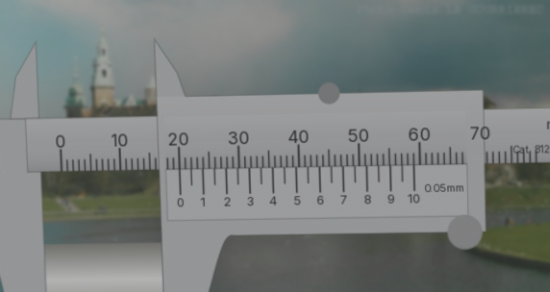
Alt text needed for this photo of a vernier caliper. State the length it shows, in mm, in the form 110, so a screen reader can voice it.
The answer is 20.0
